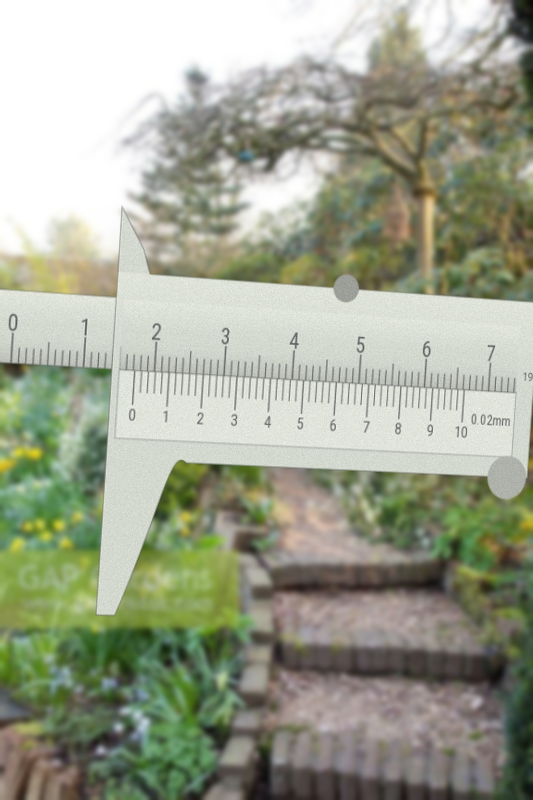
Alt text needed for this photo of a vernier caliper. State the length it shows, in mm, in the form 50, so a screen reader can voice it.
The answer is 17.2
